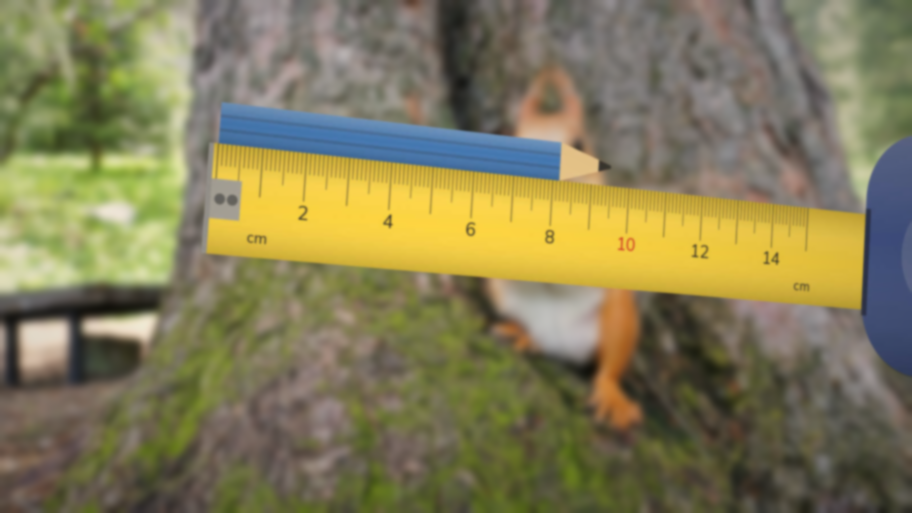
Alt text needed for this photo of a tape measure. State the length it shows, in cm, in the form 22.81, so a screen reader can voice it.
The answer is 9.5
